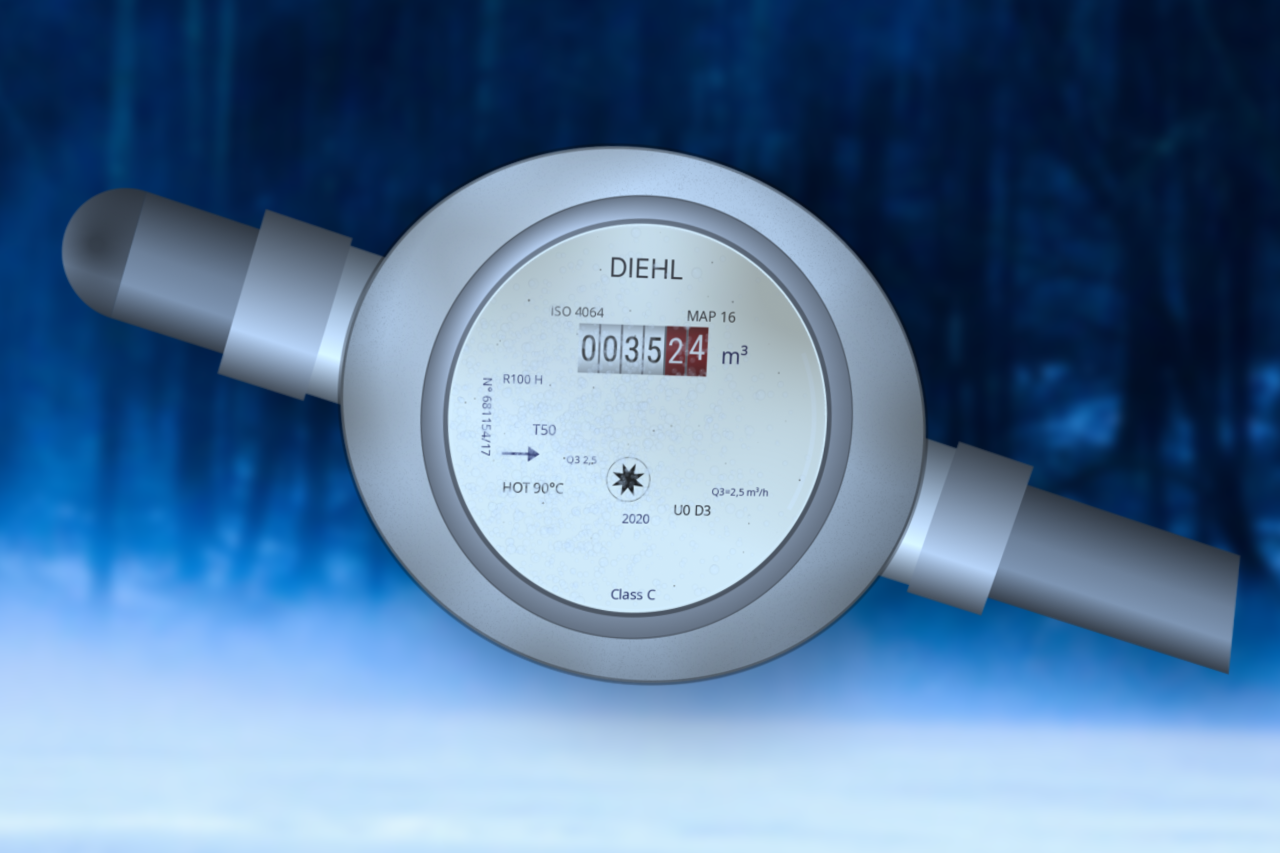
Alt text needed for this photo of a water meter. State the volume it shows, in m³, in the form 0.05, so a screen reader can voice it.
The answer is 35.24
